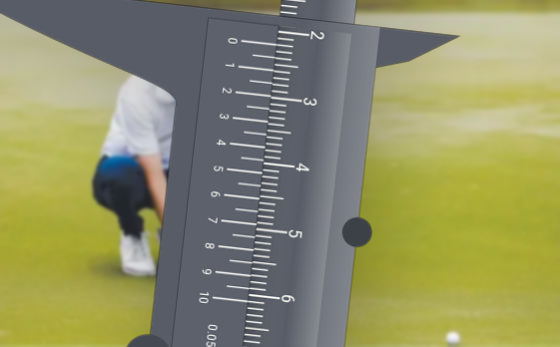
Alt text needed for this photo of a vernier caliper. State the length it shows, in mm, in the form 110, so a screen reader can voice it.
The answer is 22.0
